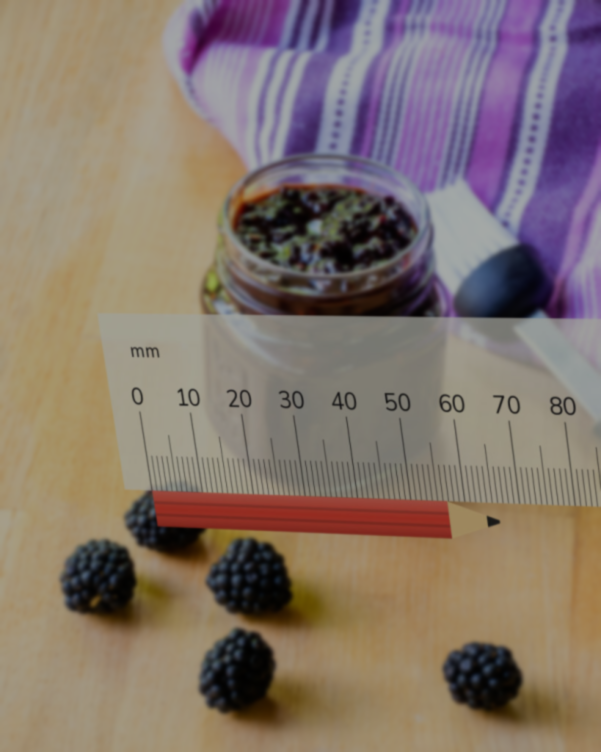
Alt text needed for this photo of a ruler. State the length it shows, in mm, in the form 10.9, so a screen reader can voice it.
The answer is 66
